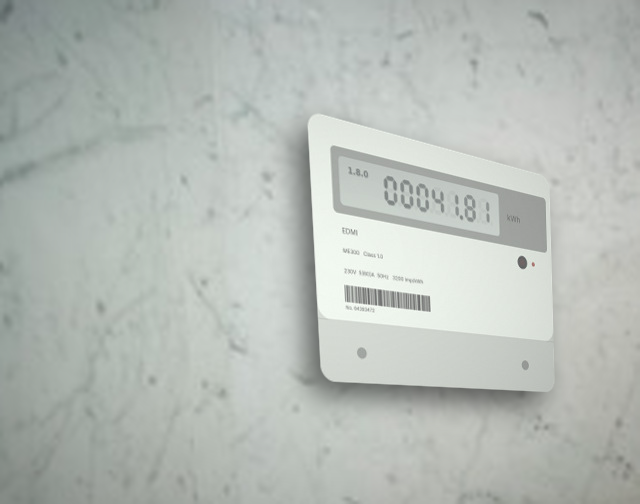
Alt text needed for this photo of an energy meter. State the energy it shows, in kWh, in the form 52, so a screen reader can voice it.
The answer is 41.81
